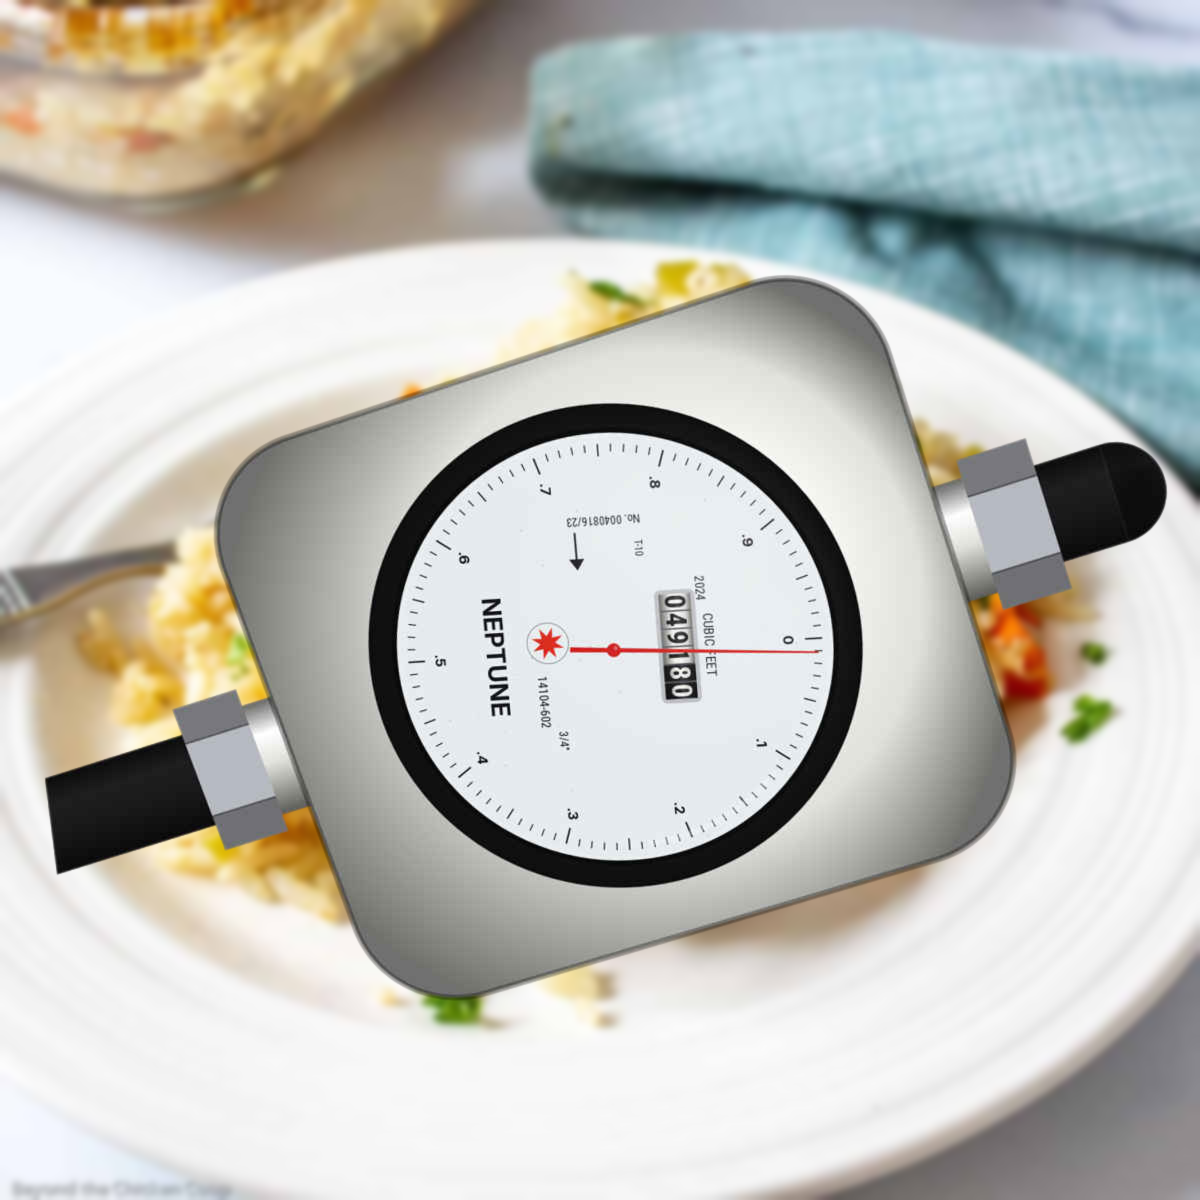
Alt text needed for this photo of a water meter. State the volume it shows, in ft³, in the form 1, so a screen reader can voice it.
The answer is 49180.01
